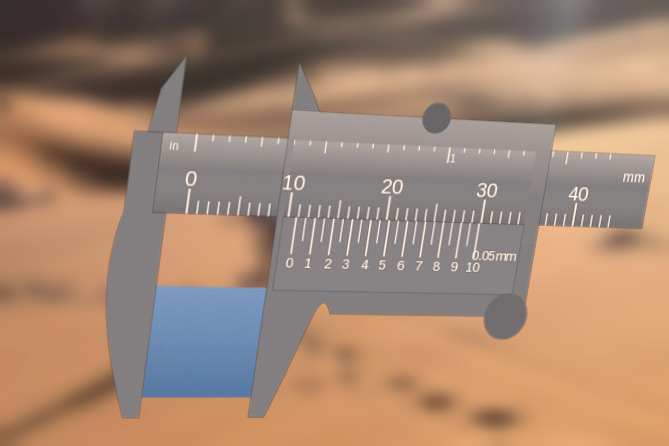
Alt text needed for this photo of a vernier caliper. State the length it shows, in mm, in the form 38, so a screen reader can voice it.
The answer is 10.8
